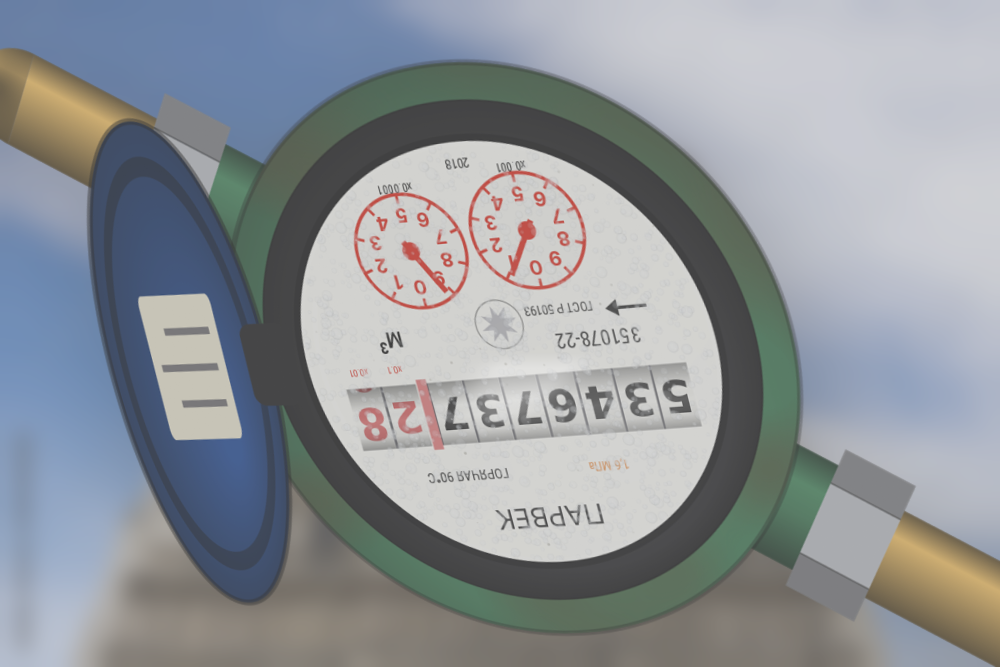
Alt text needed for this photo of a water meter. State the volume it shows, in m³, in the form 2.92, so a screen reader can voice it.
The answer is 5346737.2809
